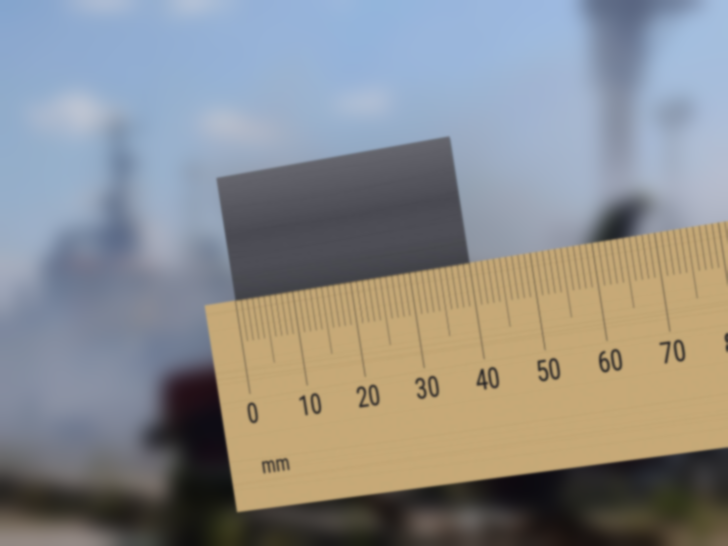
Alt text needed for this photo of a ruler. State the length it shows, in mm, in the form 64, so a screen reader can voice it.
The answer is 40
